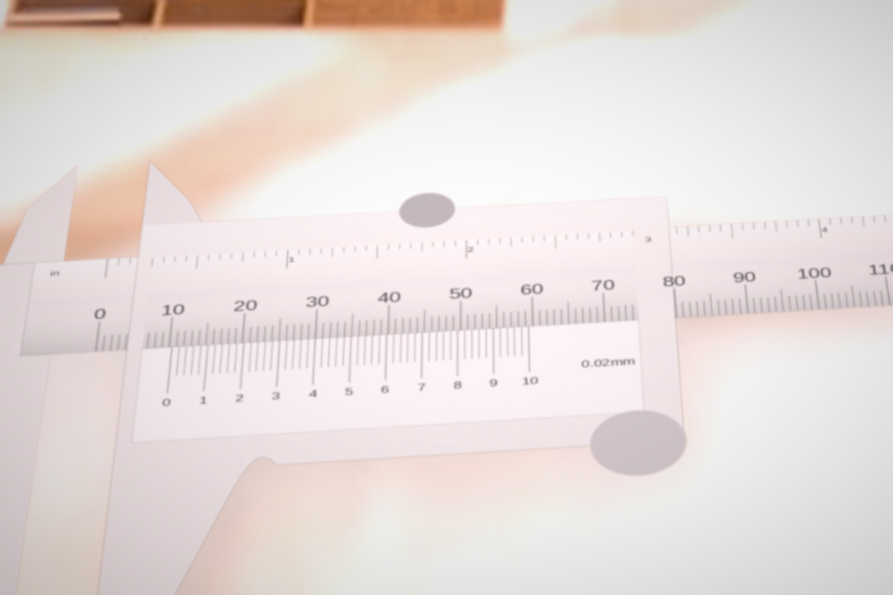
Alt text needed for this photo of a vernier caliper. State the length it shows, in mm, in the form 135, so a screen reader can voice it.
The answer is 10.4
